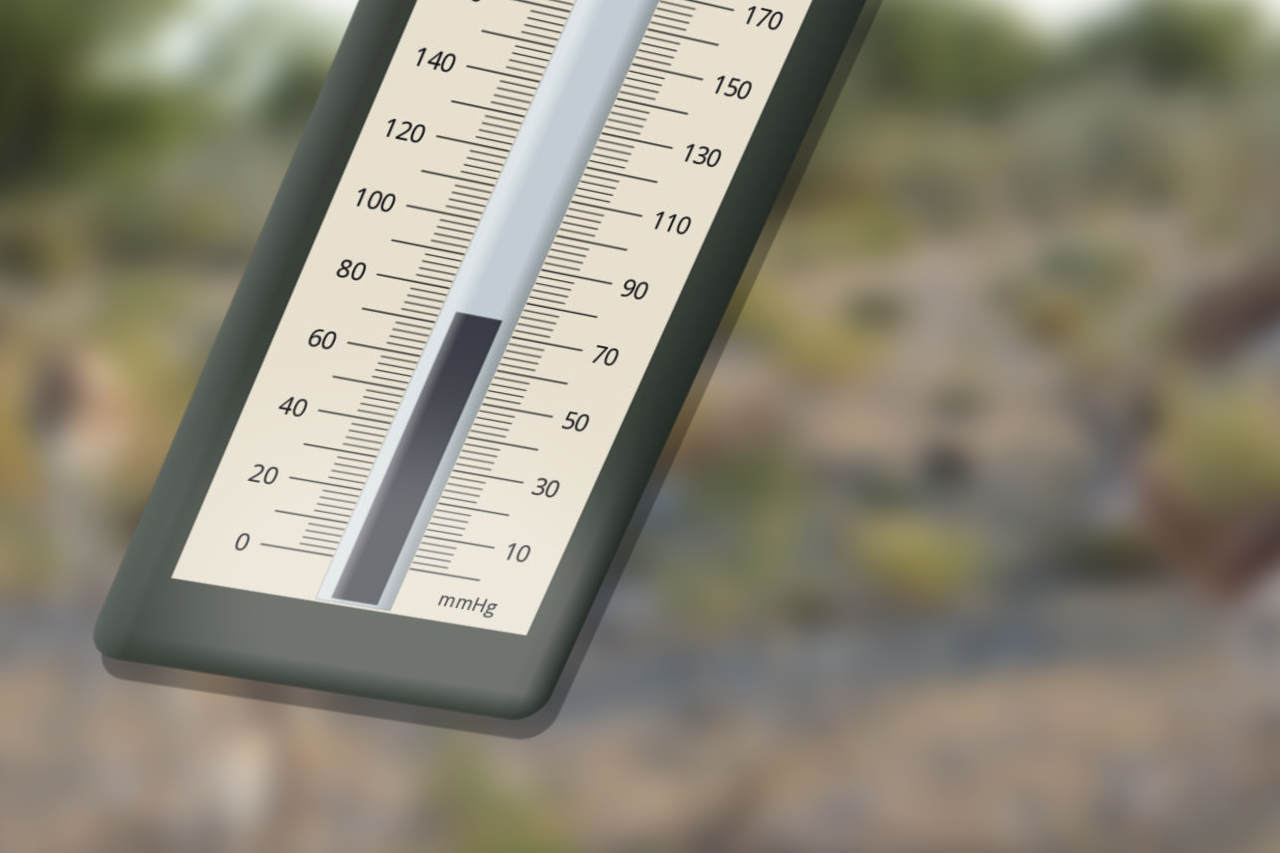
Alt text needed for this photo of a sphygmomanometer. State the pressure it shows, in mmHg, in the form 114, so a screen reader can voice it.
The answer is 74
